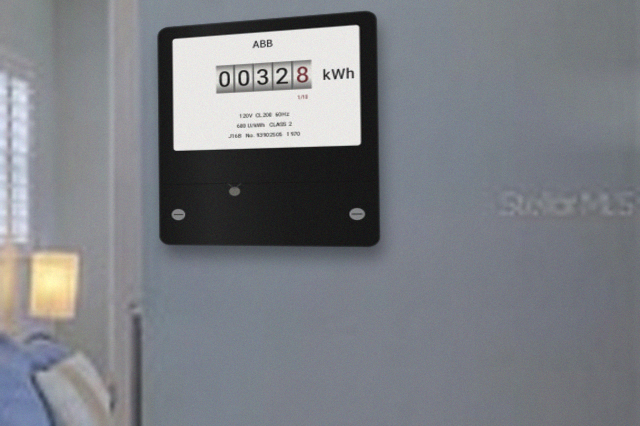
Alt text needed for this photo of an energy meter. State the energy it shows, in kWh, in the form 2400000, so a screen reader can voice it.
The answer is 32.8
